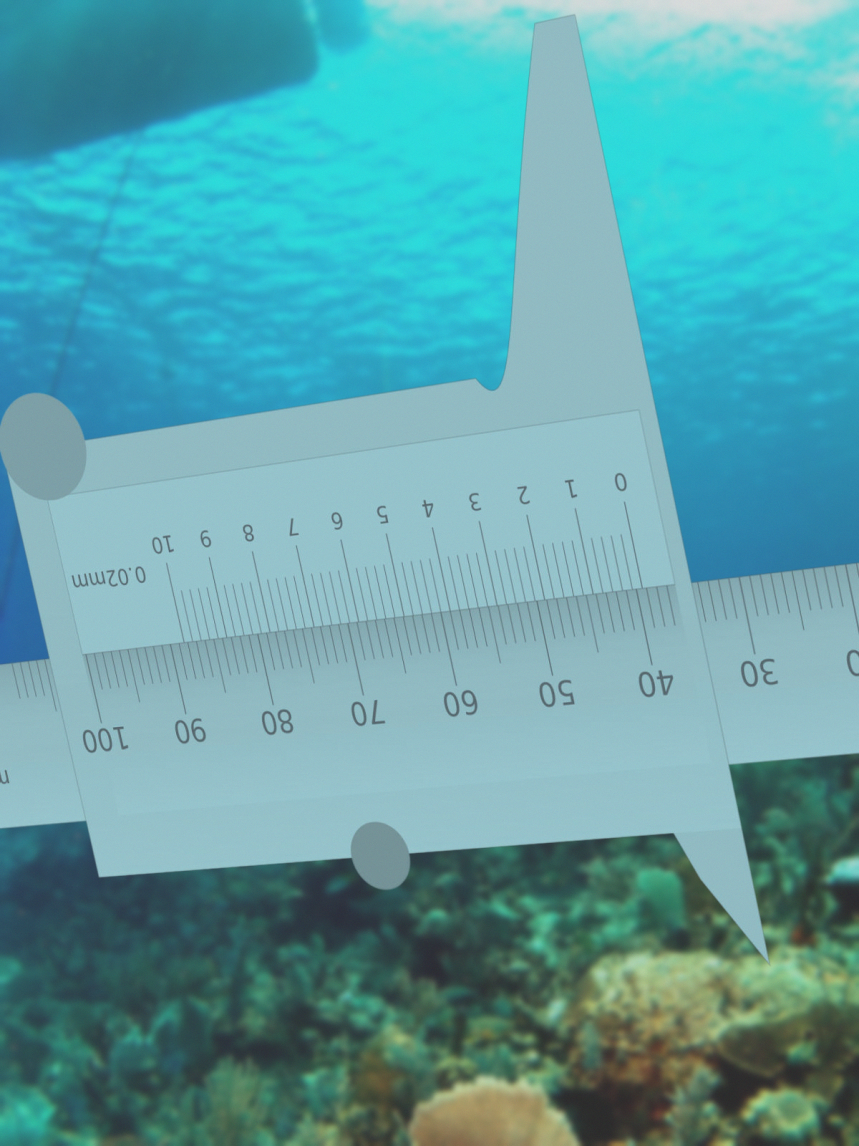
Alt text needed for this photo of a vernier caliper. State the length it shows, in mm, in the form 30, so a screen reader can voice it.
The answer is 39.4
